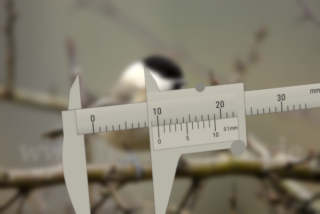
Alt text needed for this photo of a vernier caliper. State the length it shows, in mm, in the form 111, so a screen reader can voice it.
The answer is 10.0
